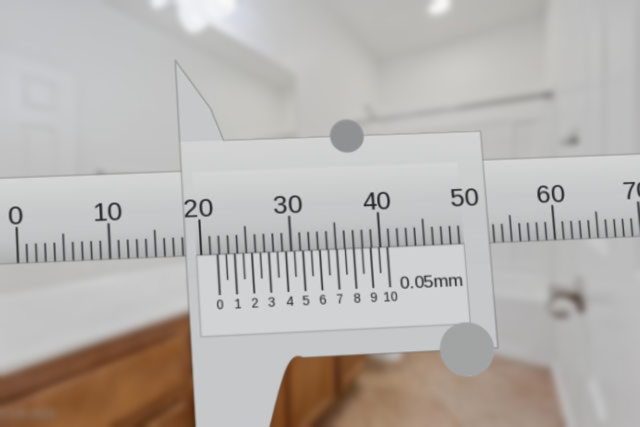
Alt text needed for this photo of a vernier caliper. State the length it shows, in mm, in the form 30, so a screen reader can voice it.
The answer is 21.8
